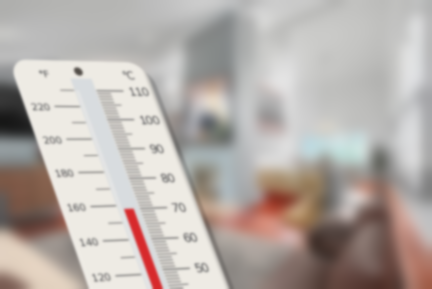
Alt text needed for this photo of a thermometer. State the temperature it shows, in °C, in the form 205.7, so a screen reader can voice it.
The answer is 70
